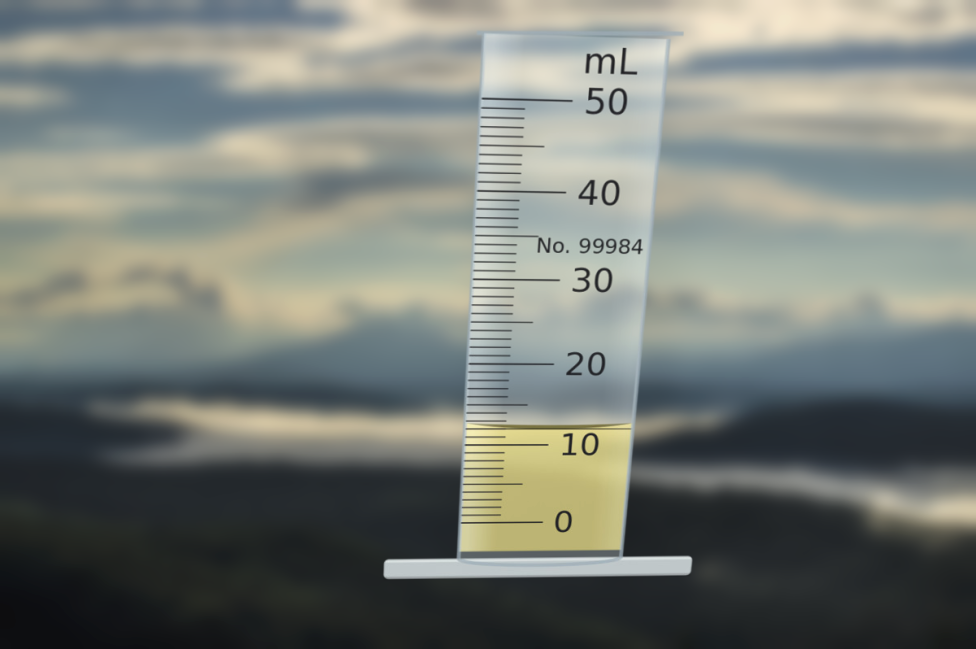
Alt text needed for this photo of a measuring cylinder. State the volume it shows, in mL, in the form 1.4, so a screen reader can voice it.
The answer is 12
